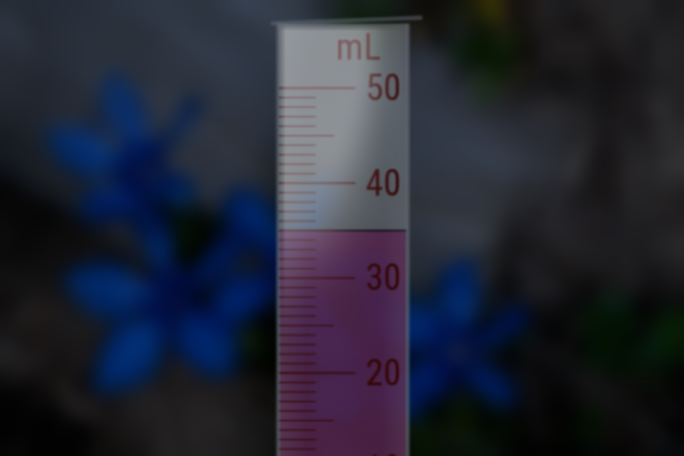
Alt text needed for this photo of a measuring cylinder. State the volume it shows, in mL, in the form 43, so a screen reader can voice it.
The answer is 35
